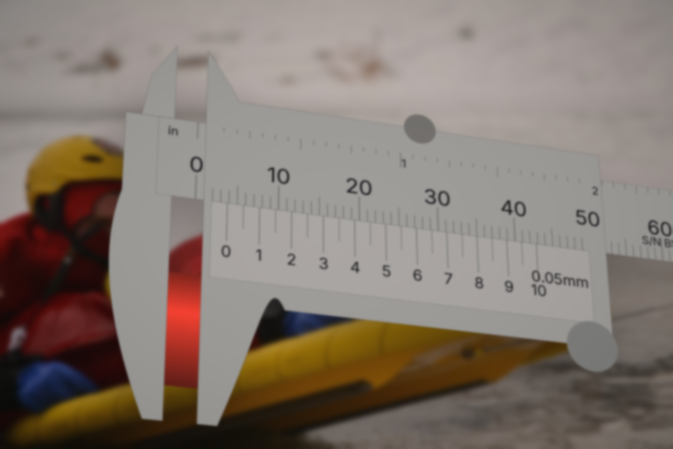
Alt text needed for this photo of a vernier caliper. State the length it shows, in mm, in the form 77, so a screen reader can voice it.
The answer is 3.8
